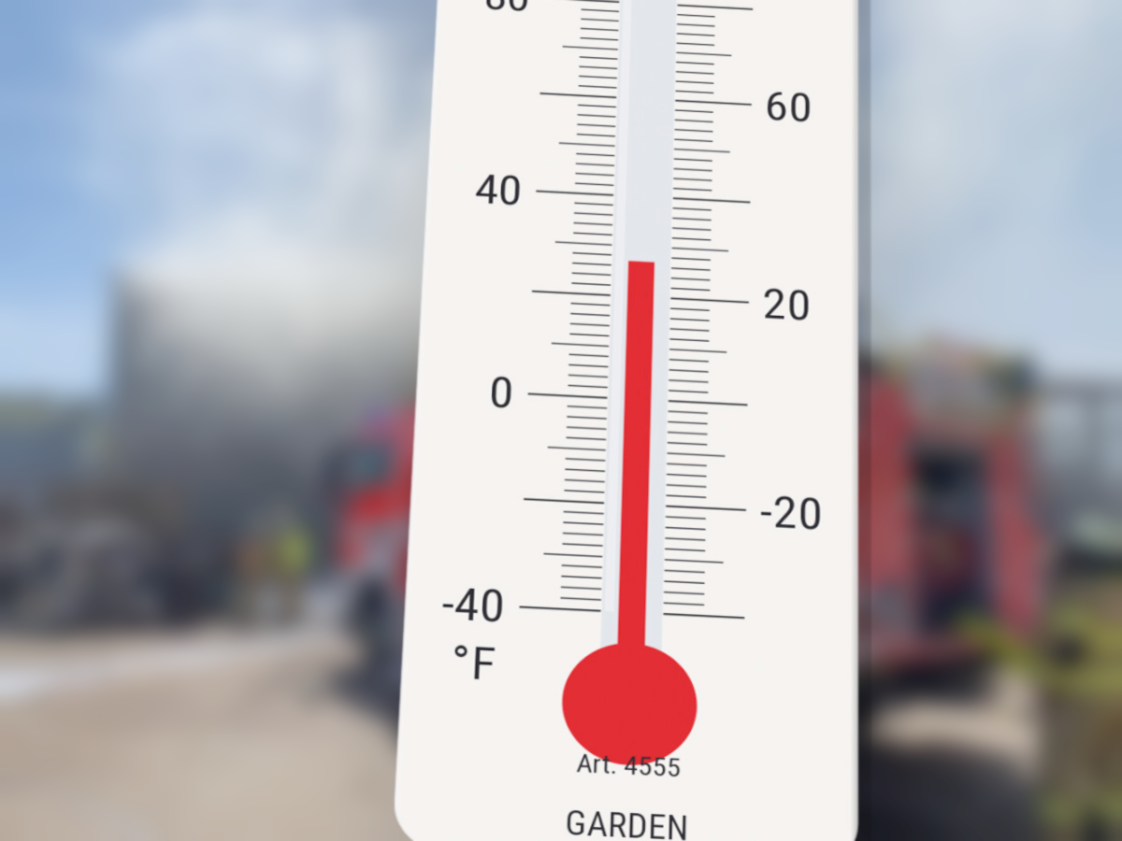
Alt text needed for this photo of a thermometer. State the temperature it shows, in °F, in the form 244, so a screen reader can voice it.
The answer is 27
